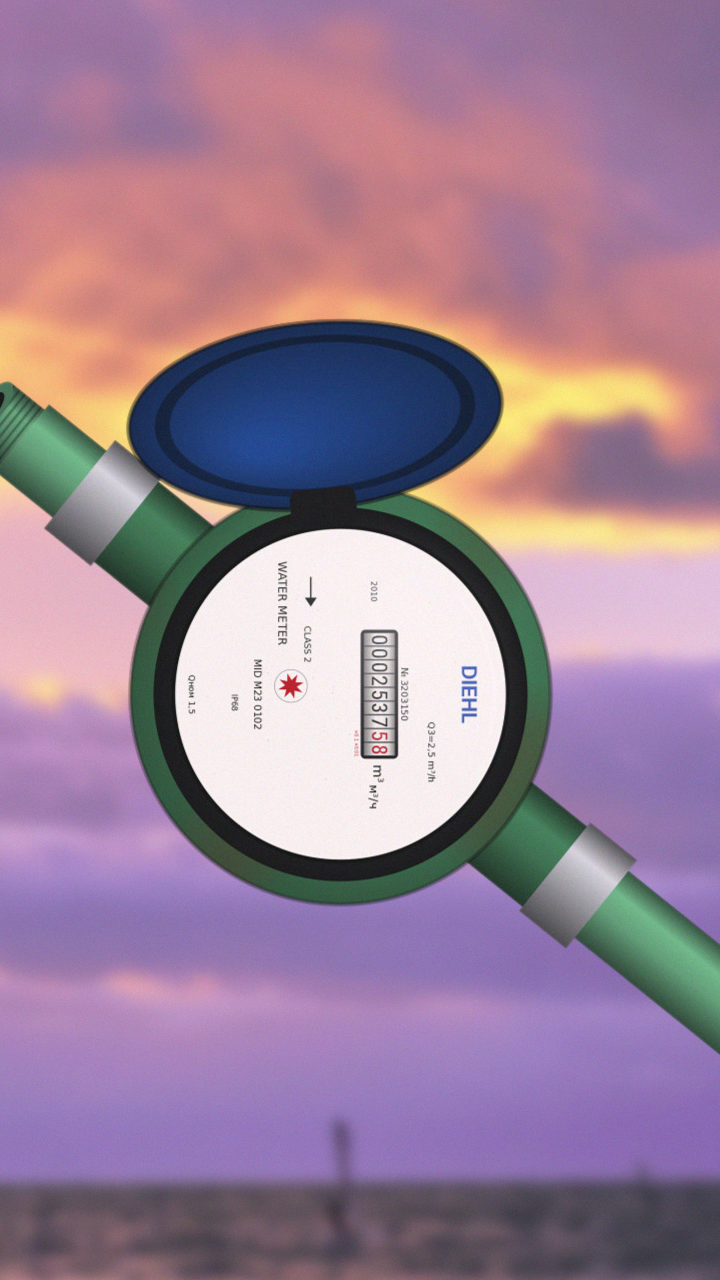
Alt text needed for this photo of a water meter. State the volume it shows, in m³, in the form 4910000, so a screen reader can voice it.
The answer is 2537.58
